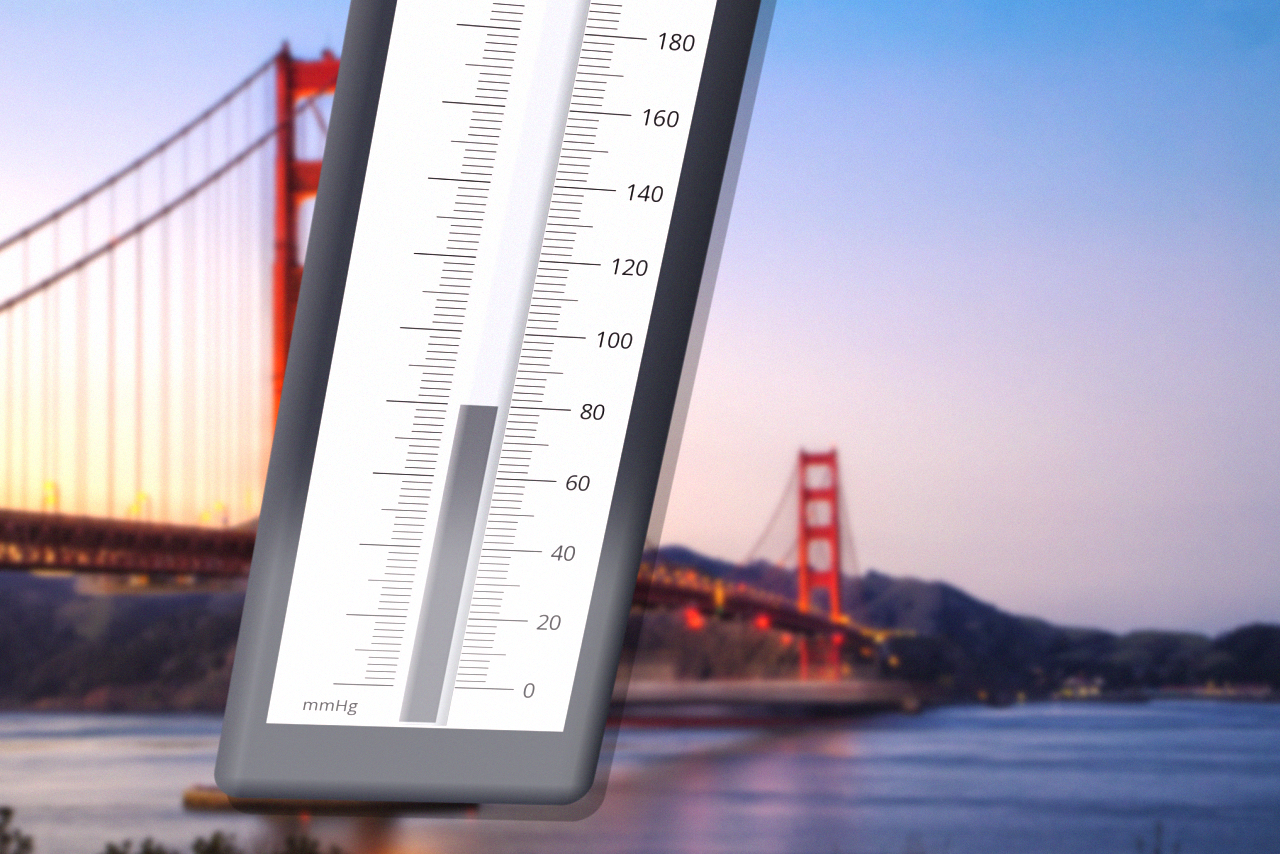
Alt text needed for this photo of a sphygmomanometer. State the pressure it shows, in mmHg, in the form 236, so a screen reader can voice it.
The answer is 80
